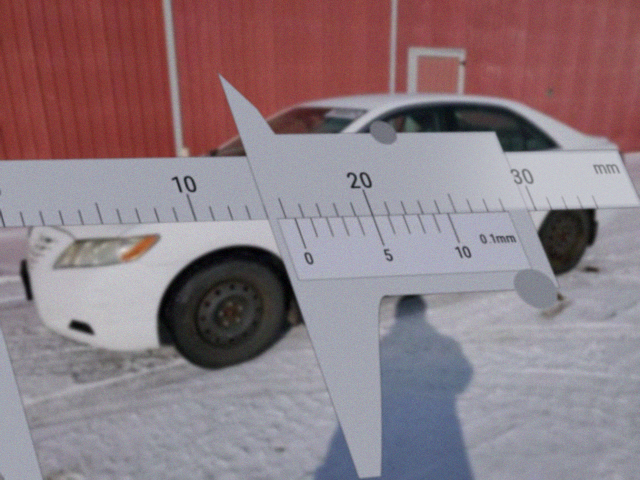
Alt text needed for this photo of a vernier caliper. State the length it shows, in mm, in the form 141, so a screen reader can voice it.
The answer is 15.5
